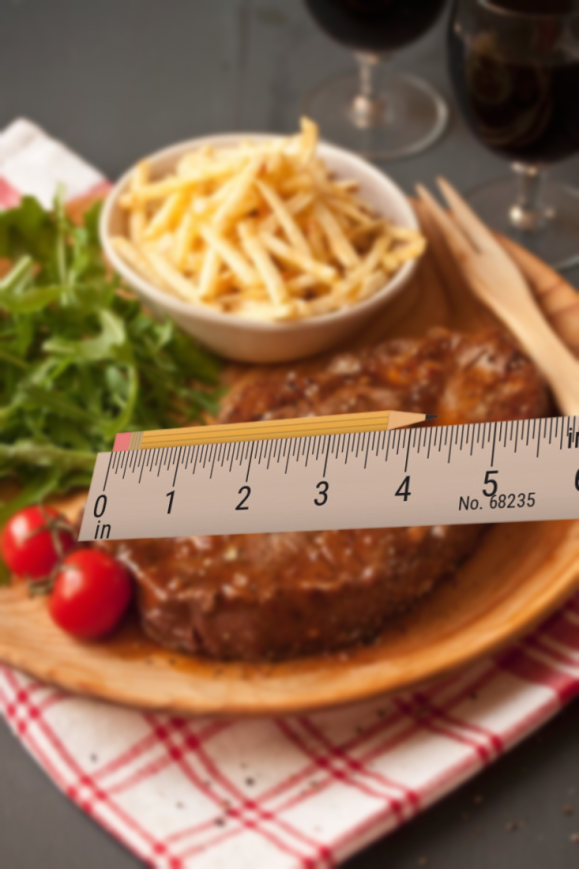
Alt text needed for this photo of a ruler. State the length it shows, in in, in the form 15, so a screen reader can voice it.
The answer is 4.3125
